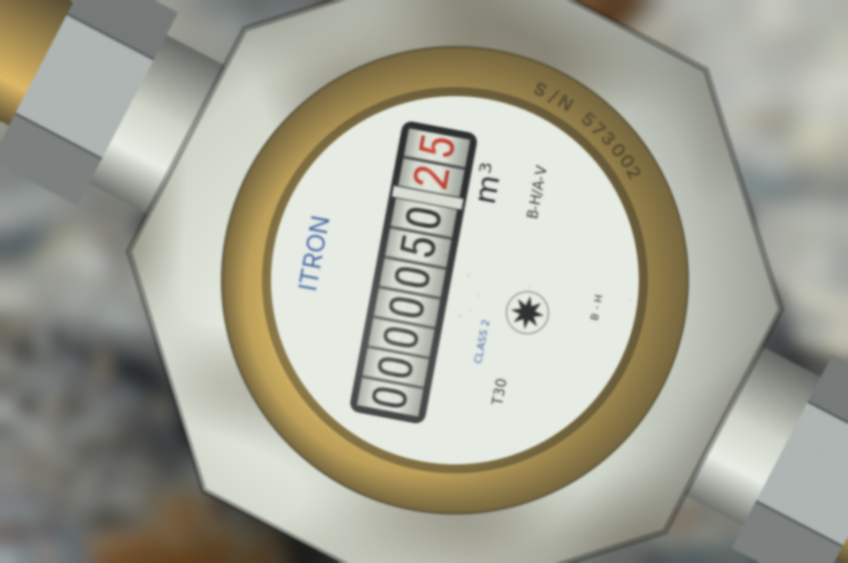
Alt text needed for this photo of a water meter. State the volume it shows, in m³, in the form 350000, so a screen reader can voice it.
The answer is 50.25
